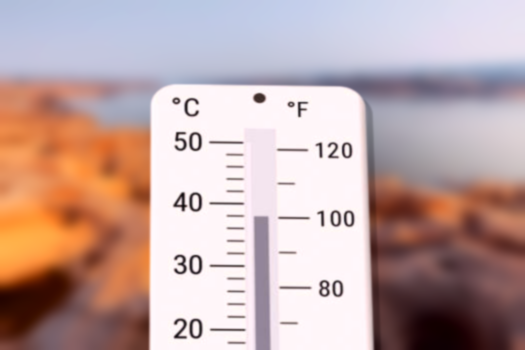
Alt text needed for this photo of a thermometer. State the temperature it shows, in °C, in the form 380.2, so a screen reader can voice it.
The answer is 38
